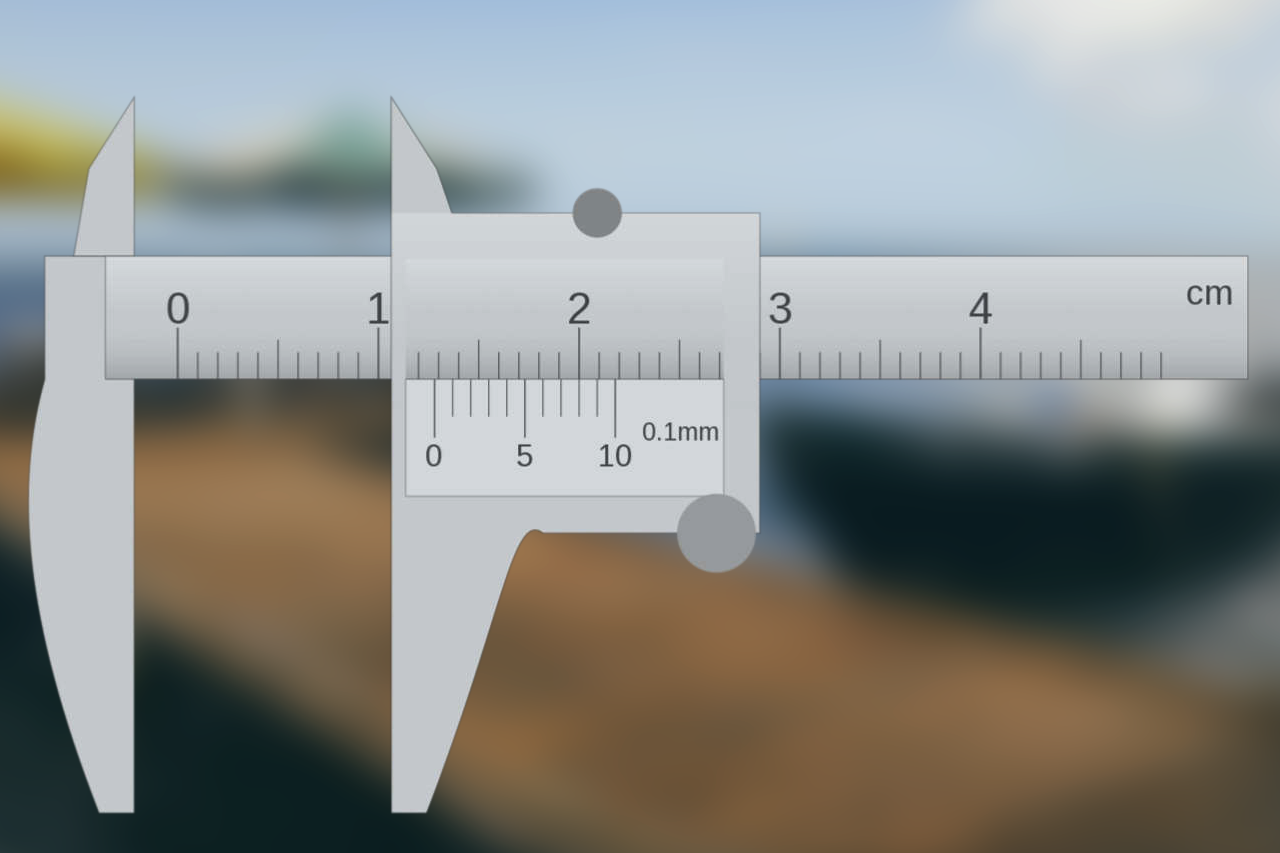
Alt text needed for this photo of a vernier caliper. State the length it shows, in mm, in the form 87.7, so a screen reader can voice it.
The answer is 12.8
